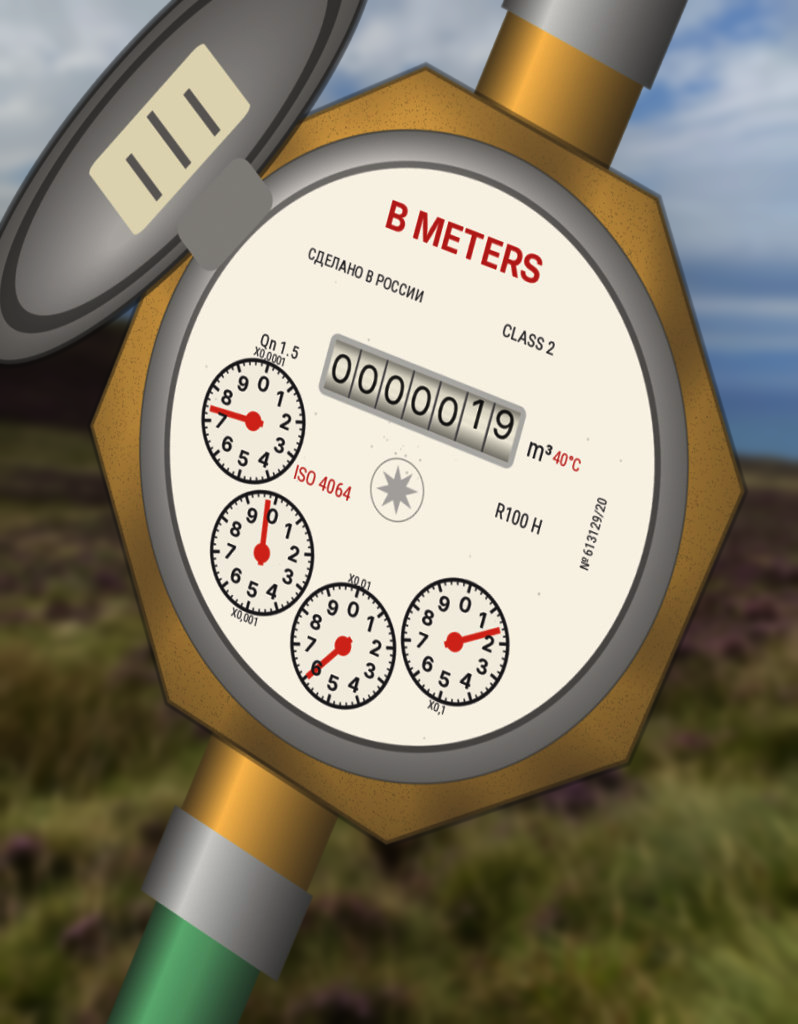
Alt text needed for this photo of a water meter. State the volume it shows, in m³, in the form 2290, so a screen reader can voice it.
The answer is 19.1597
